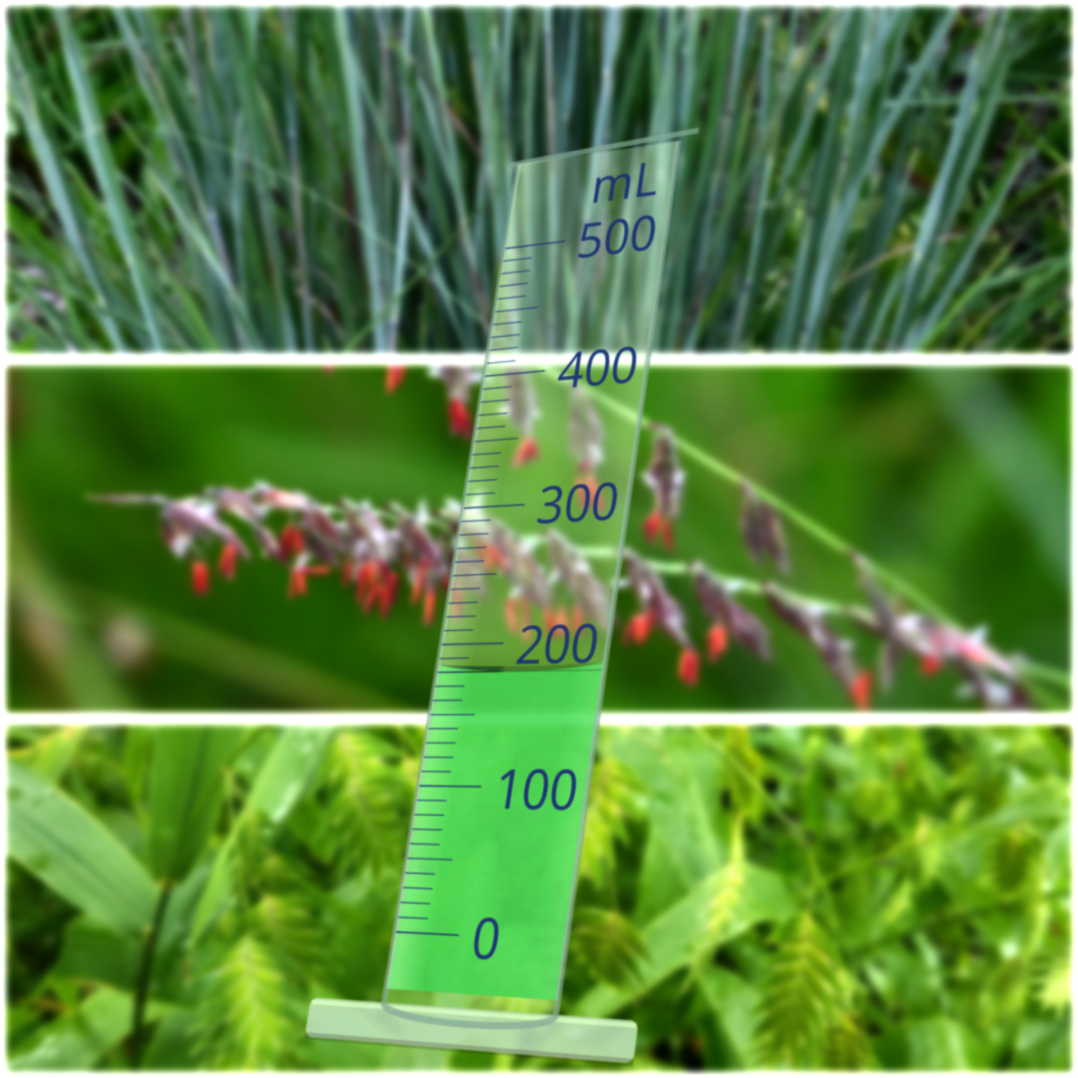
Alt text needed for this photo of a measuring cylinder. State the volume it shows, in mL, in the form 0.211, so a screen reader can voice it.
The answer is 180
